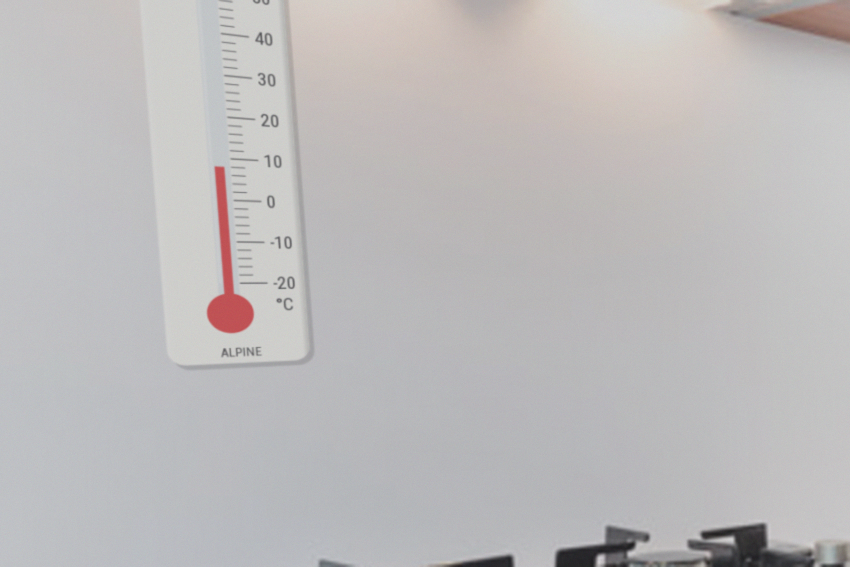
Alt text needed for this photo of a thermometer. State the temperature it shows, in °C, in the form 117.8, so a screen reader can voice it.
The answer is 8
